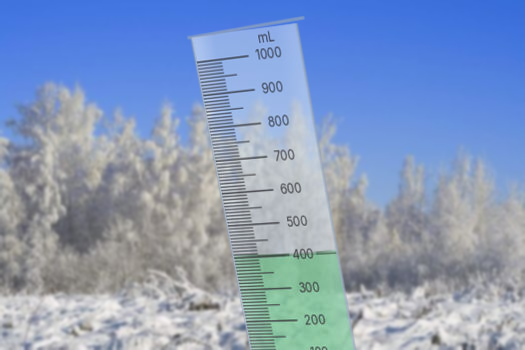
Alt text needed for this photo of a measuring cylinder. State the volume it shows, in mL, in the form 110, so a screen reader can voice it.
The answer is 400
